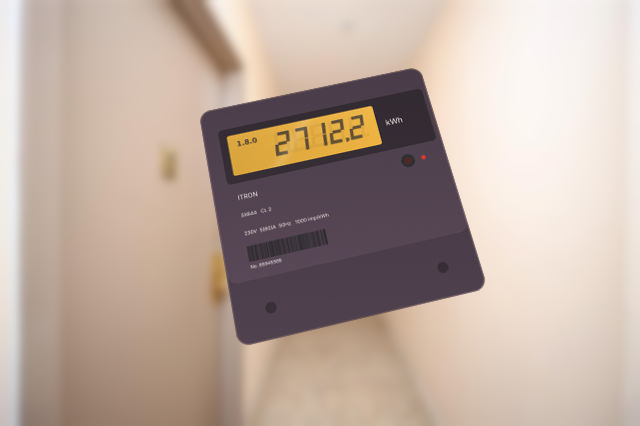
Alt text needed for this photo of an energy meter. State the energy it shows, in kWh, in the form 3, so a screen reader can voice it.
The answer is 2712.2
